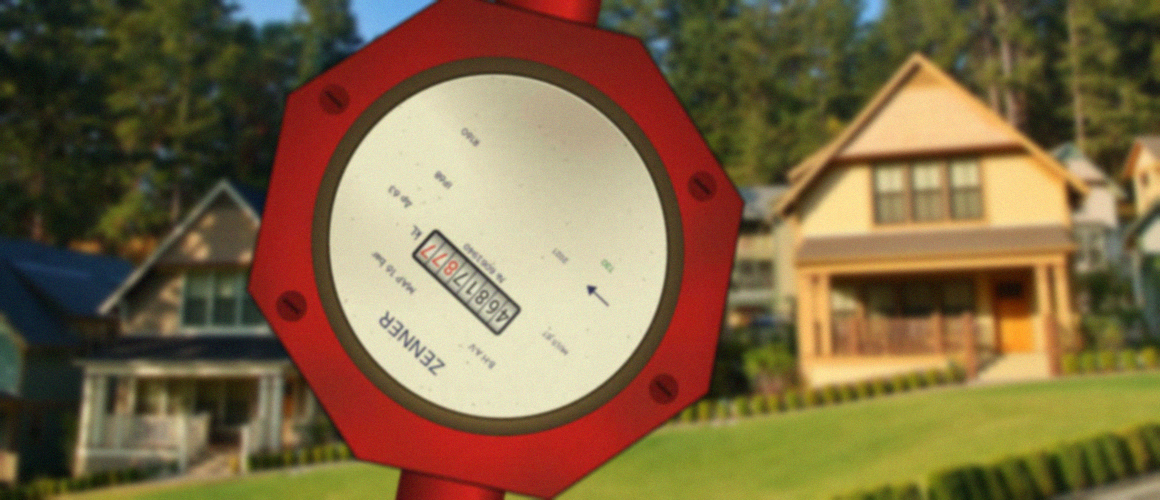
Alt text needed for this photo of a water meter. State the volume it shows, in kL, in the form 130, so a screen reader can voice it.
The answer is 46817.877
